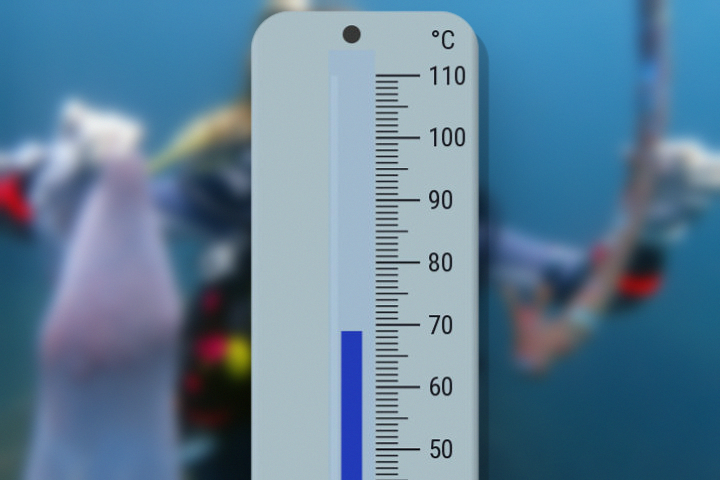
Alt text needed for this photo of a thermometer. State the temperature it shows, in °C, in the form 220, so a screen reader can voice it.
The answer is 69
